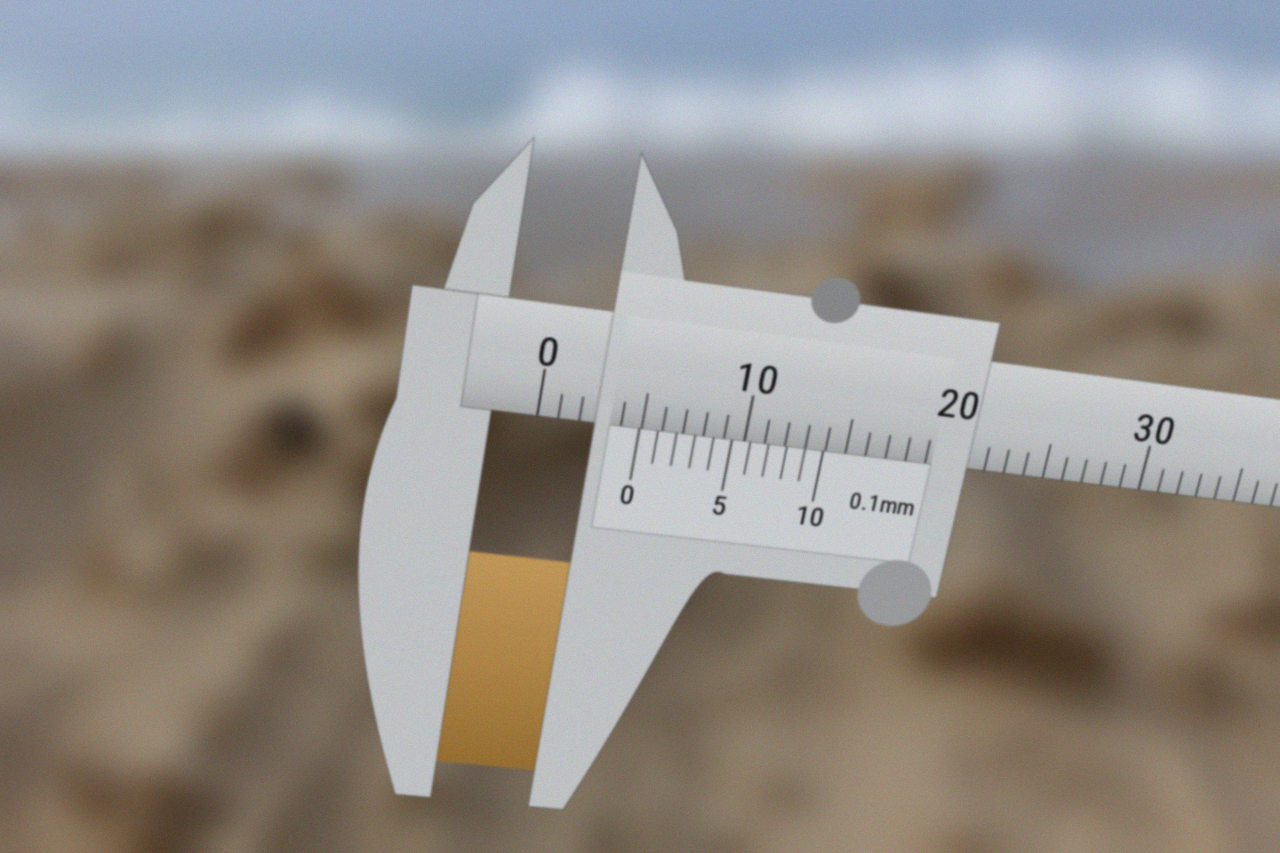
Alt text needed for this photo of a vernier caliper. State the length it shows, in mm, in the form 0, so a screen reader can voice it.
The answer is 4.9
